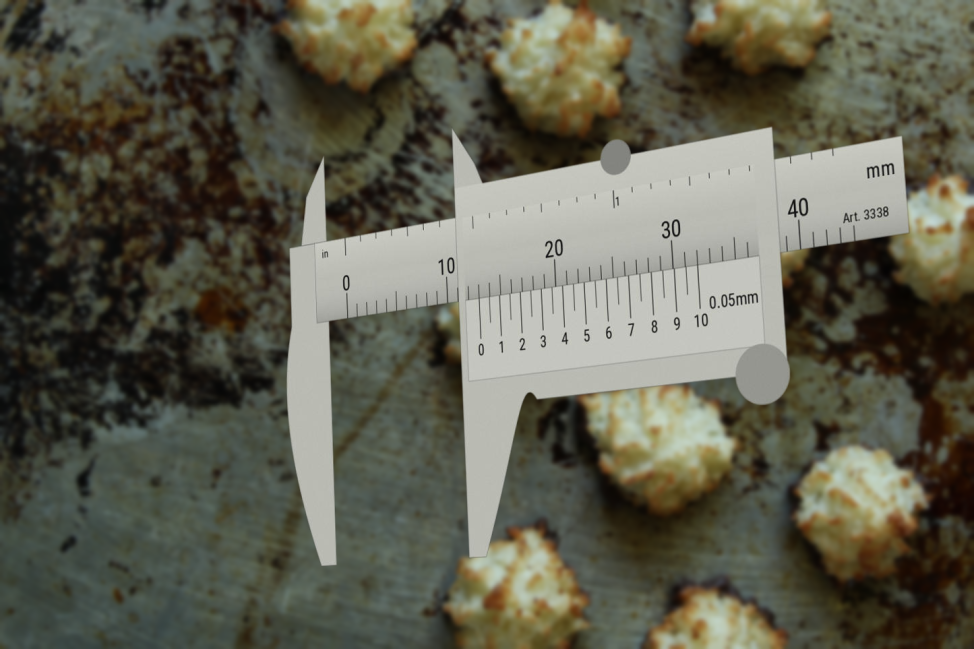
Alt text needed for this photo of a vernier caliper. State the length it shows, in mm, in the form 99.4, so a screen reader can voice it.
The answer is 13.0
